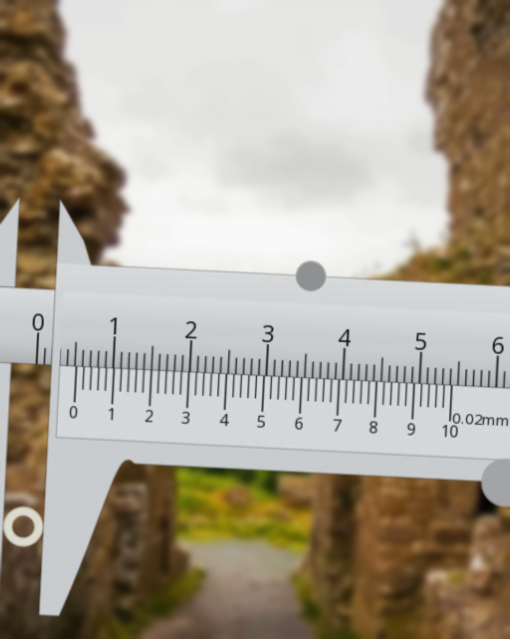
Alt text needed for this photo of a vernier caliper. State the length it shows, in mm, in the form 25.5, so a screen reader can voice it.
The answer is 5.2
